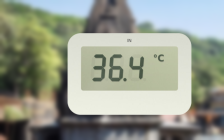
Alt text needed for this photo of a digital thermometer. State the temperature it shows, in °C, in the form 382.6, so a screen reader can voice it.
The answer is 36.4
